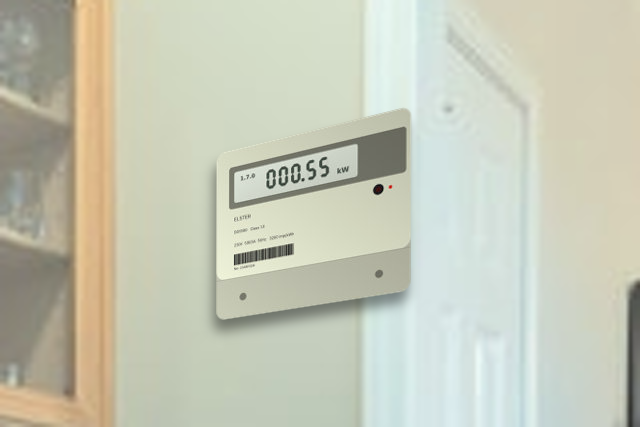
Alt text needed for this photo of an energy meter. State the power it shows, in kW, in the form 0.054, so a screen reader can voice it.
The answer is 0.55
